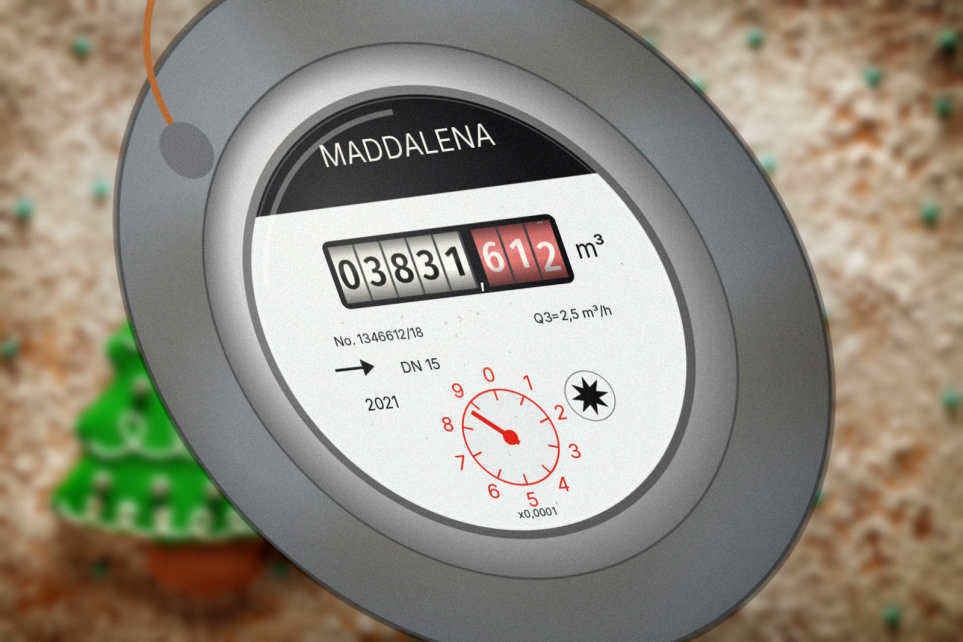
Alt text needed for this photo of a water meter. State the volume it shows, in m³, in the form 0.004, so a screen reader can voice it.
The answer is 3831.6118
